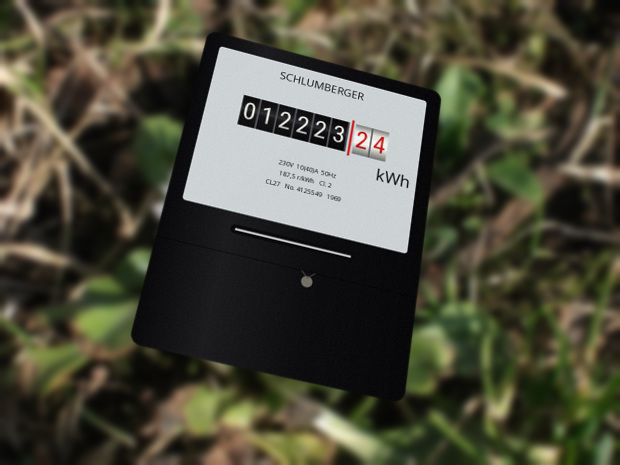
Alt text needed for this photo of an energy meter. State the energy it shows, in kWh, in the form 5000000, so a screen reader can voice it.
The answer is 12223.24
